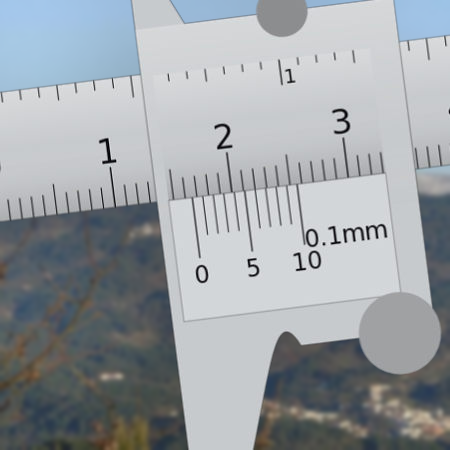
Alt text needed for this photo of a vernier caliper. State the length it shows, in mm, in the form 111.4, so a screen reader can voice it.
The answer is 16.6
